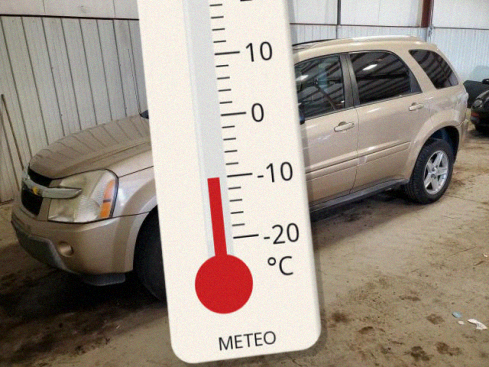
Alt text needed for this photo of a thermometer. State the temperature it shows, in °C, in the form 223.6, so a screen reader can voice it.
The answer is -10
